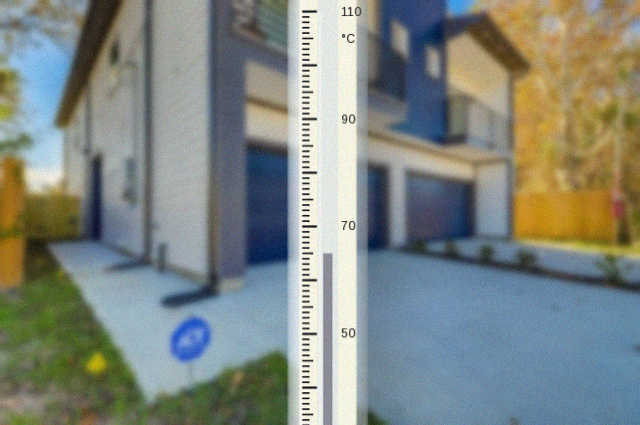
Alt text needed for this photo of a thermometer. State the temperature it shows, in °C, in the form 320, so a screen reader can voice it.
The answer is 65
